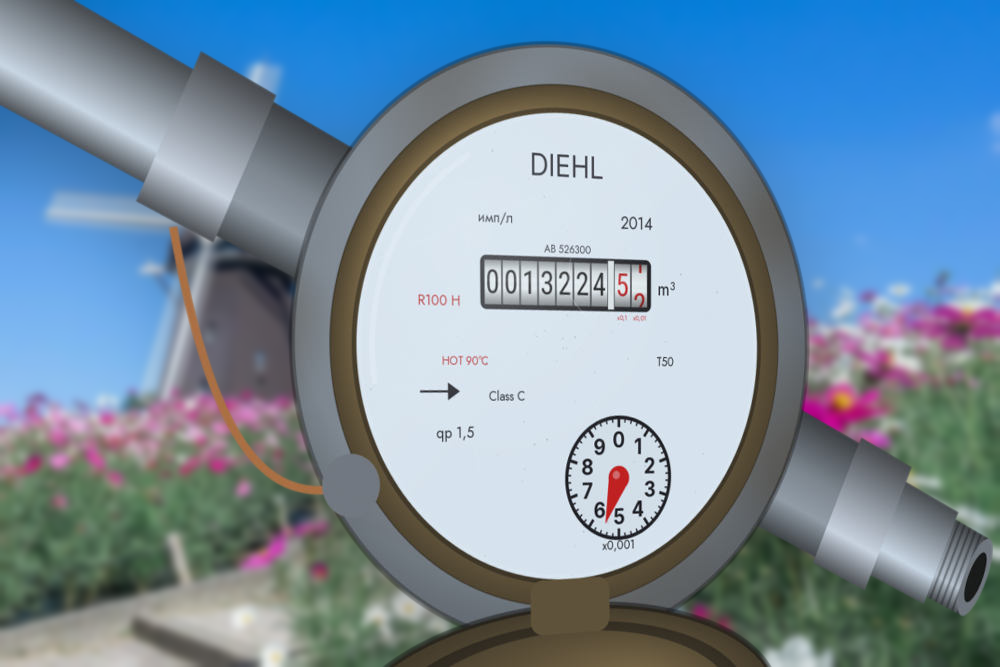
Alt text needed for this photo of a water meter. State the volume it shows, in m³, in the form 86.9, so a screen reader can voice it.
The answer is 13224.515
